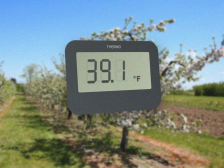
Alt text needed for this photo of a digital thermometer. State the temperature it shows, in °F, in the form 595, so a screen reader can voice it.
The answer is 39.1
